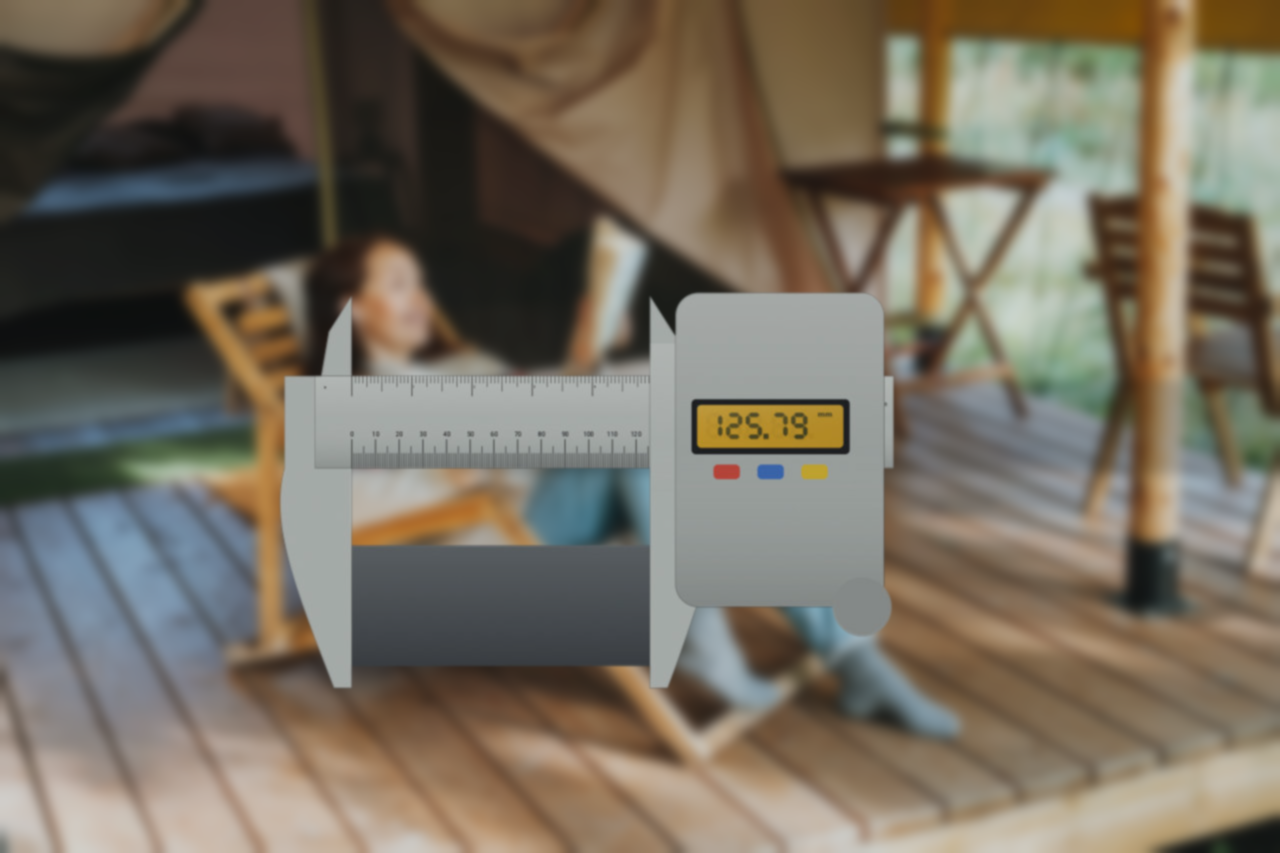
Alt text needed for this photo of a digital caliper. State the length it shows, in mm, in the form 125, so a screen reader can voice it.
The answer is 125.79
